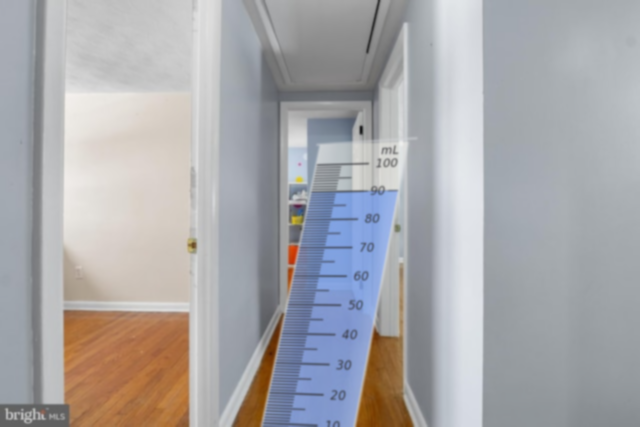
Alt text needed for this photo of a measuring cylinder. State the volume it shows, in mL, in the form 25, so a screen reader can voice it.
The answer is 90
